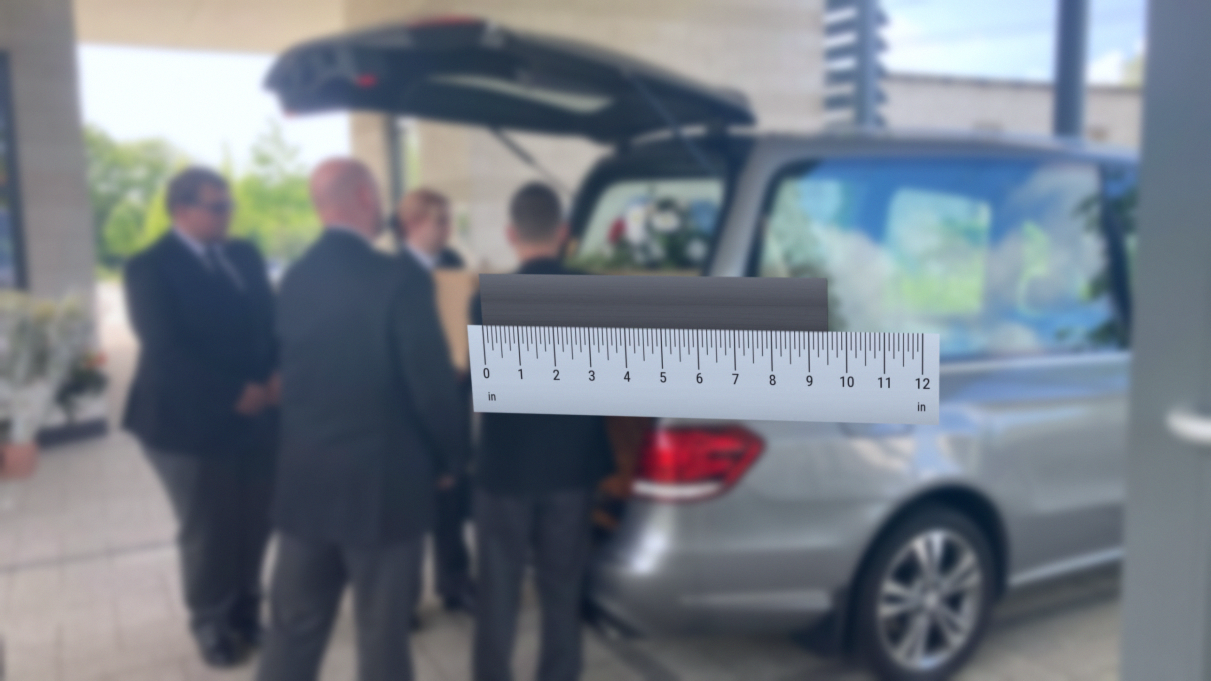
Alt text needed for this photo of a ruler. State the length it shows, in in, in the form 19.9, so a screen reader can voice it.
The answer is 9.5
